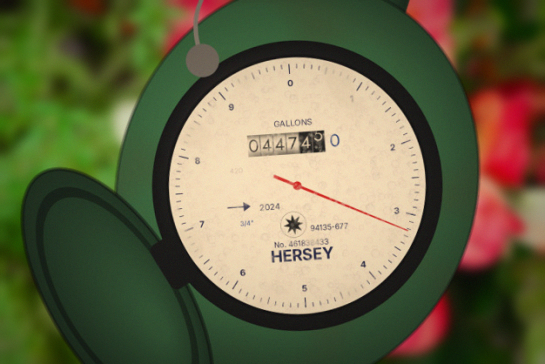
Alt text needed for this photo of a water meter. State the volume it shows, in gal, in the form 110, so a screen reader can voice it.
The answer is 447453.2
